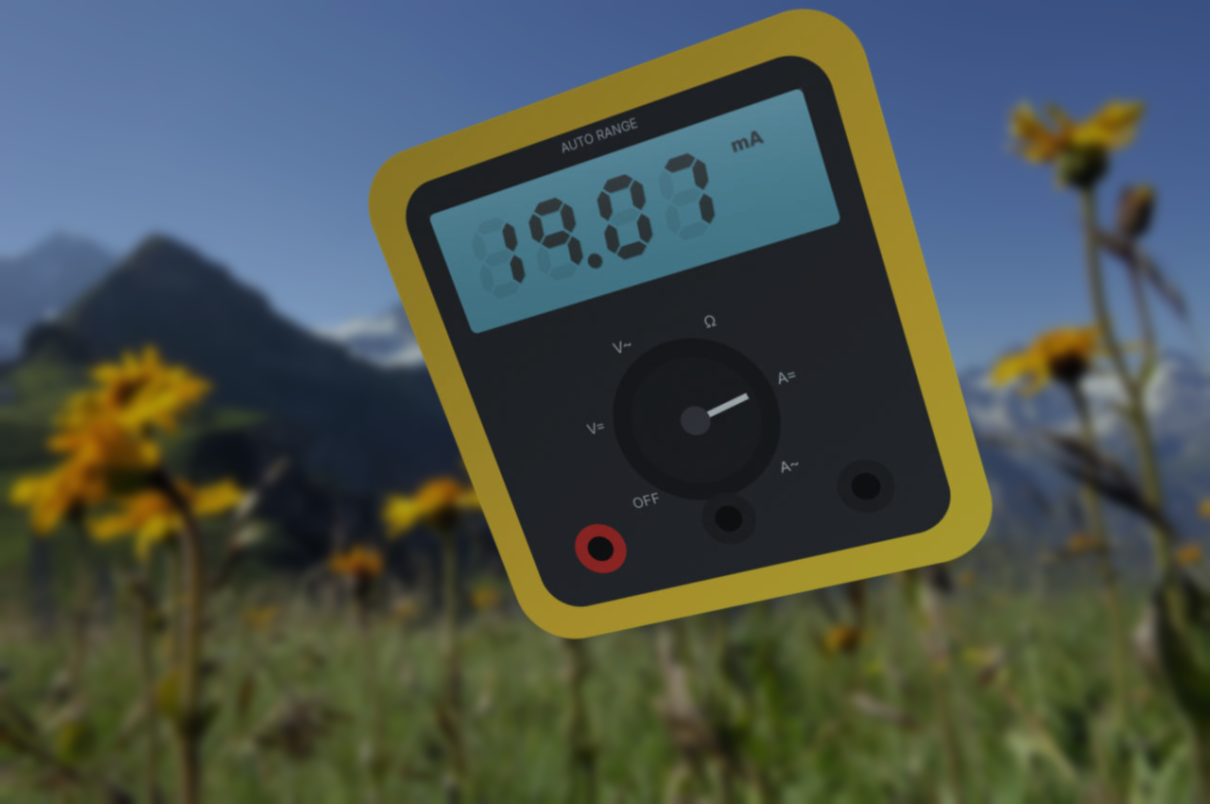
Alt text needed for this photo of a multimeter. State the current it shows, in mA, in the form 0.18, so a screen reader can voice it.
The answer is 19.07
